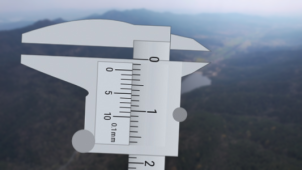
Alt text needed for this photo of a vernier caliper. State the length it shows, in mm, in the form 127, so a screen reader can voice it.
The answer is 2.2
